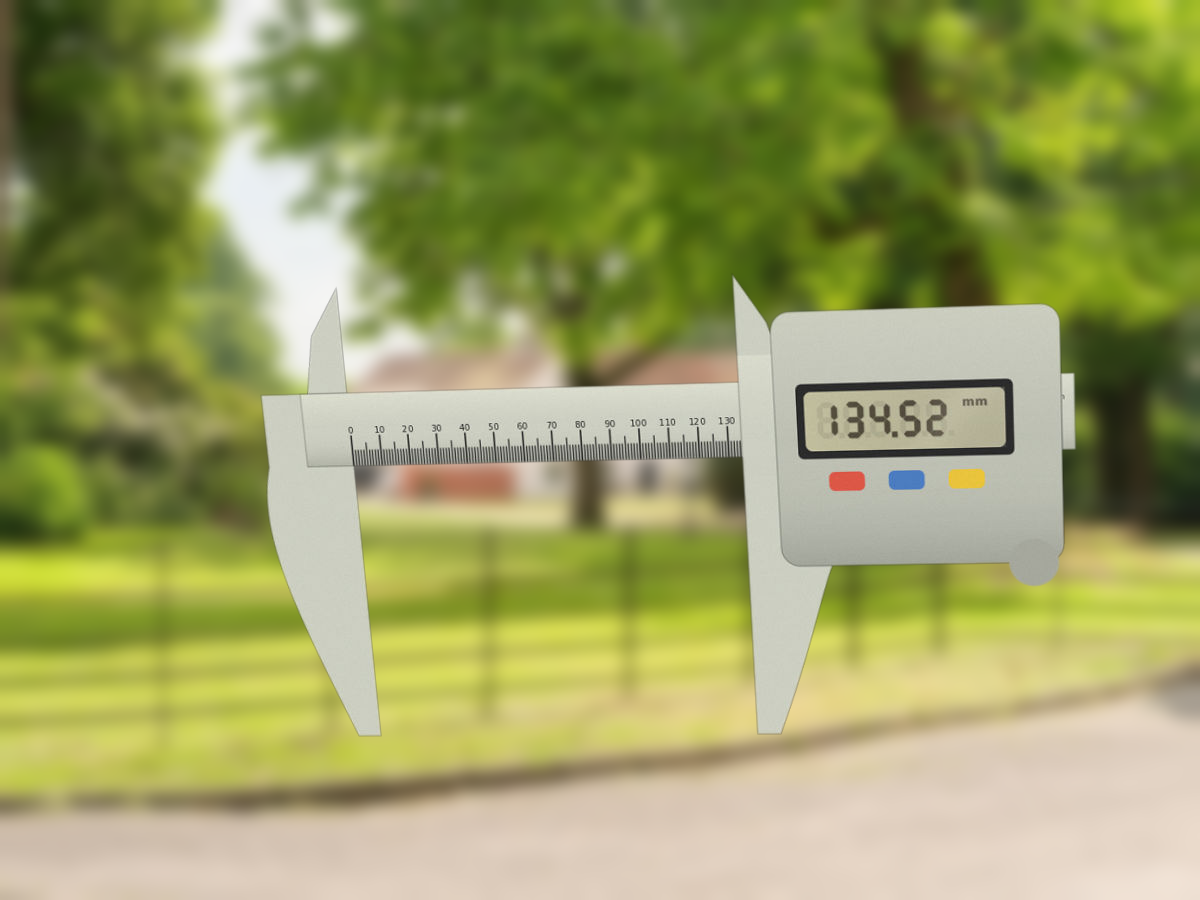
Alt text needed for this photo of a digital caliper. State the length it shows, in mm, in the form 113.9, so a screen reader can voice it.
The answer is 134.52
